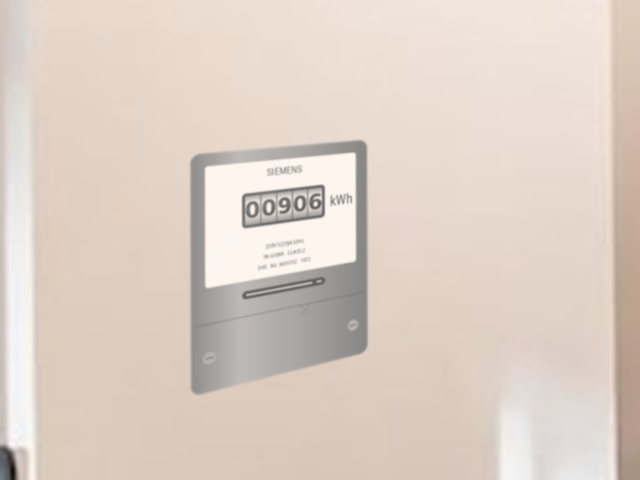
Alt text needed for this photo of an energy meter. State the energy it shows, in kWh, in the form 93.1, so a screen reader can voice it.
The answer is 906
